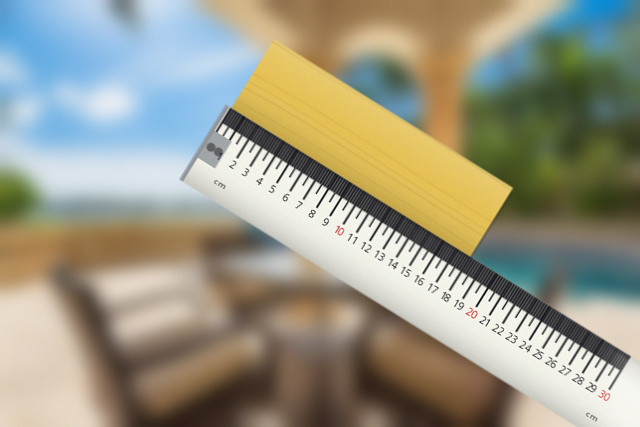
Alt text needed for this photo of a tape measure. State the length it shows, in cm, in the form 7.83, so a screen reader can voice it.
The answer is 18
